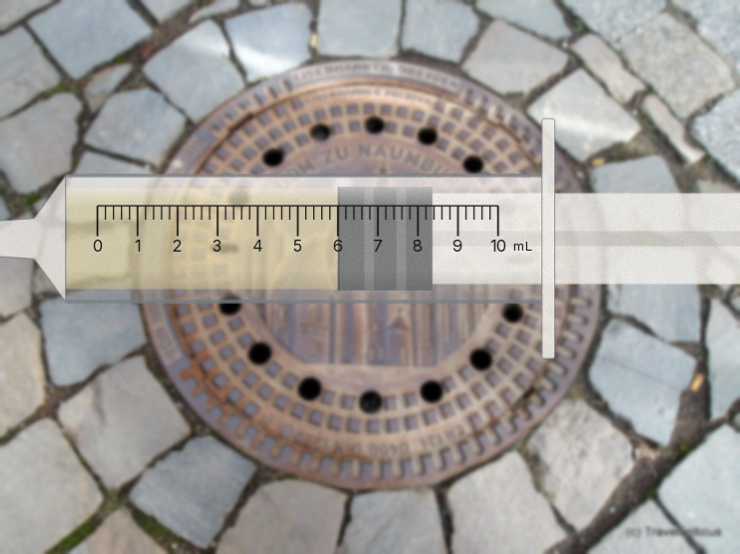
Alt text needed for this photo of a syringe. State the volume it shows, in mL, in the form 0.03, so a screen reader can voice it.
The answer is 6
